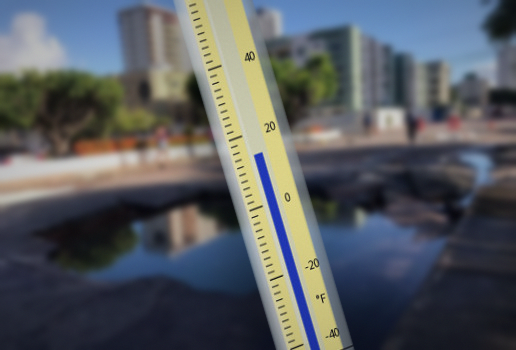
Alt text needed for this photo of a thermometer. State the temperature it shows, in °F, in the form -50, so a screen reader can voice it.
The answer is 14
